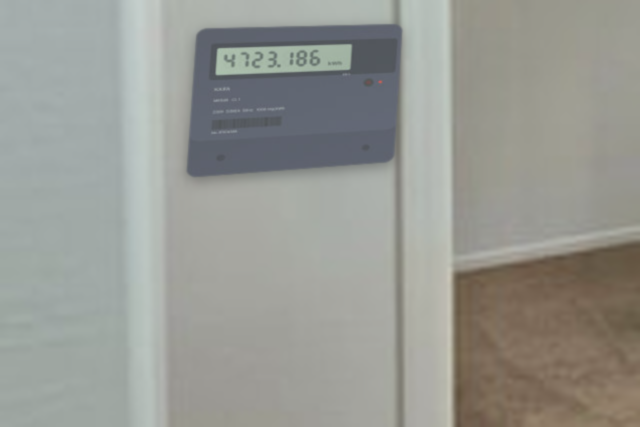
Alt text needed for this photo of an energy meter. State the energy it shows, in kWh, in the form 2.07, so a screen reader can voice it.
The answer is 4723.186
